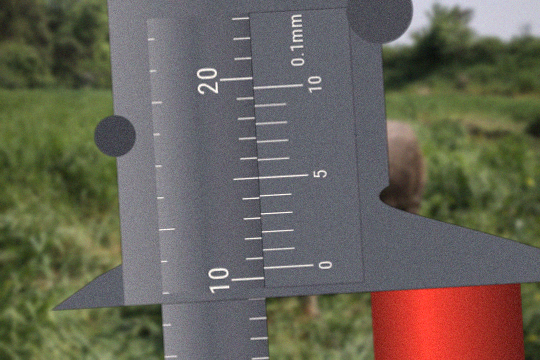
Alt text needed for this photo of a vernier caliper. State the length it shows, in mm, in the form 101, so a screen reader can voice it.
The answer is 10.5
